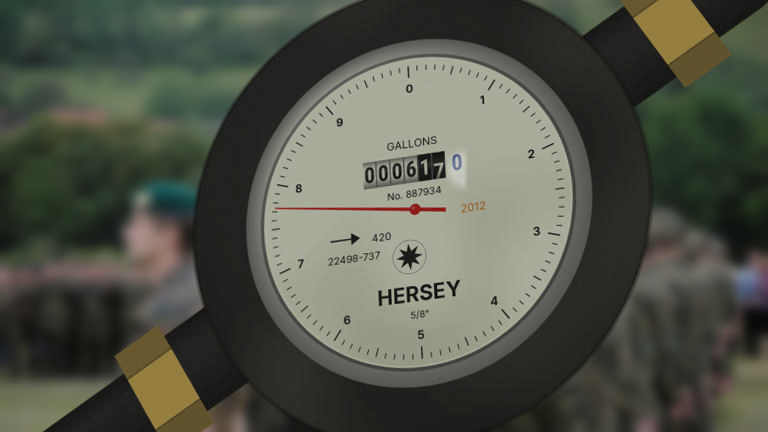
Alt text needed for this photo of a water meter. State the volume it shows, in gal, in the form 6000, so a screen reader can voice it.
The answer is 6167.7
